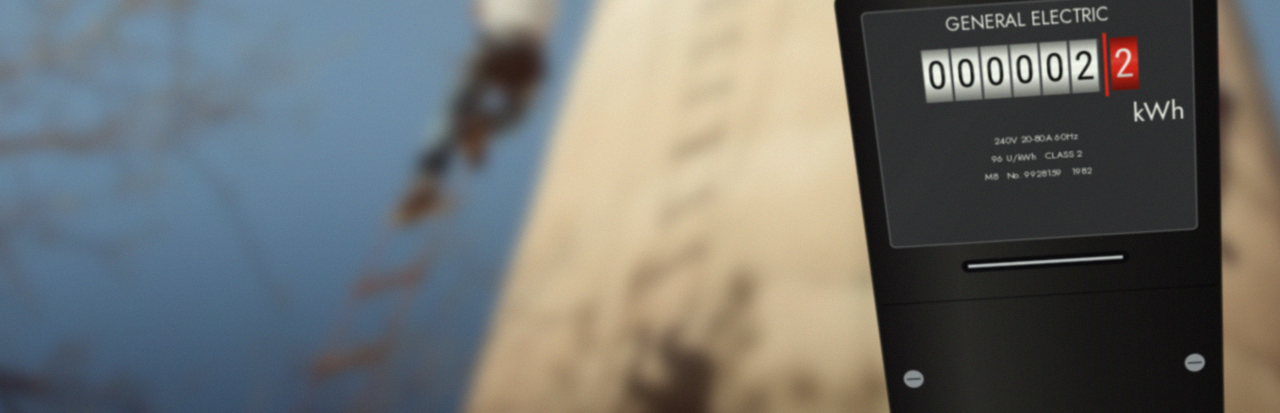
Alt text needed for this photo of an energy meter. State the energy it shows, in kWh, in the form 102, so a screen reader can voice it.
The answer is 2.2
